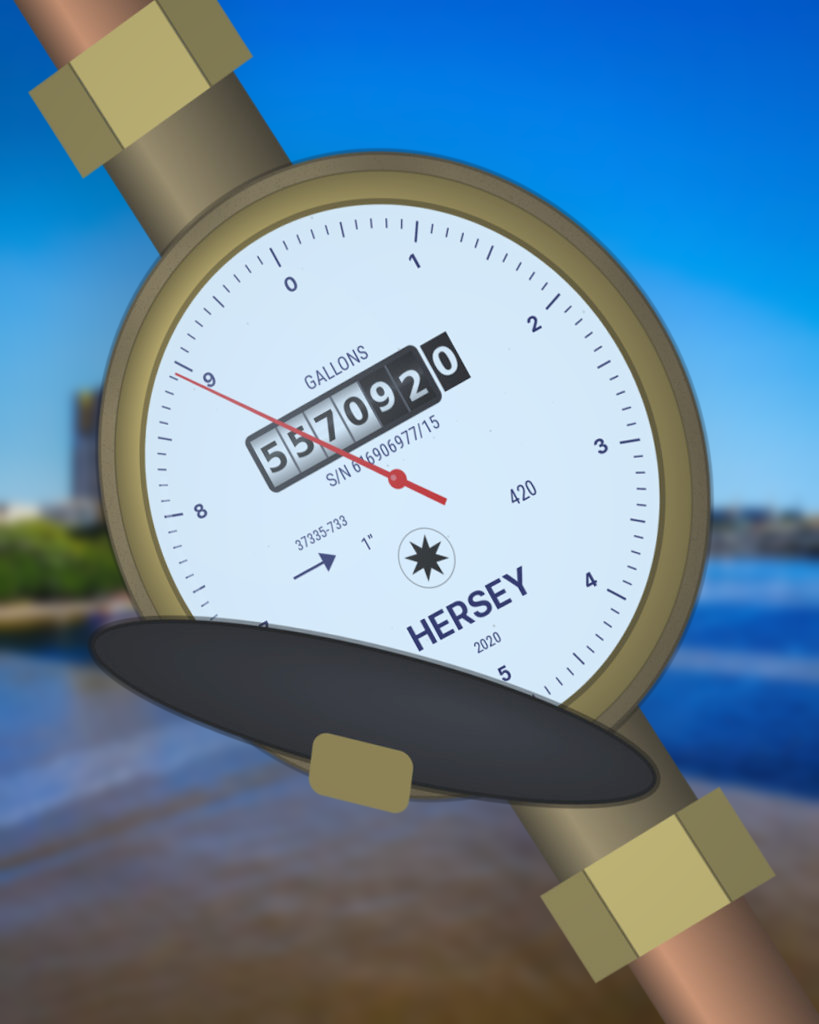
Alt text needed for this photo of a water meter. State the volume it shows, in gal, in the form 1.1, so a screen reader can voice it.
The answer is 5570918.9
